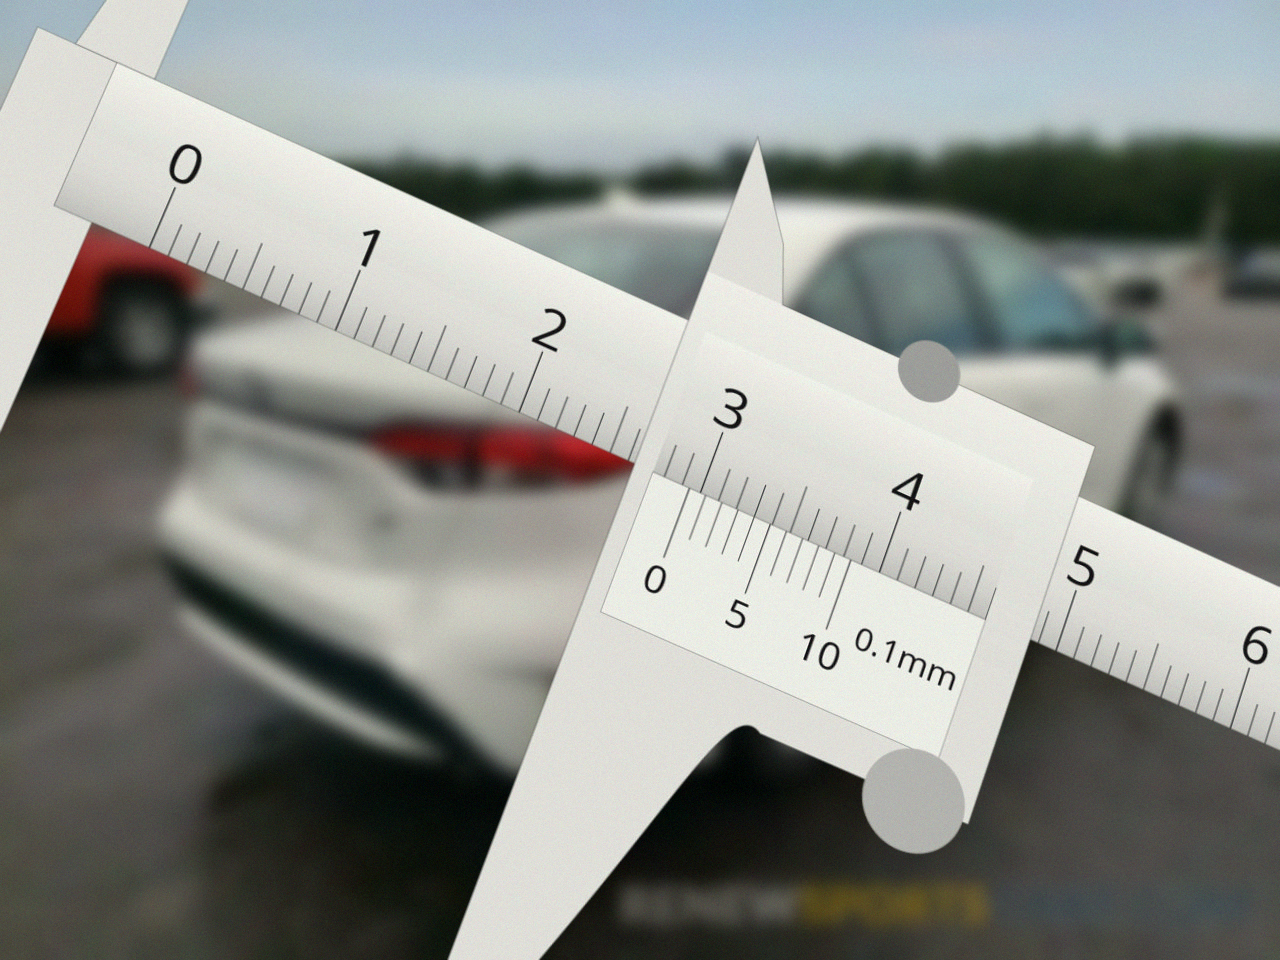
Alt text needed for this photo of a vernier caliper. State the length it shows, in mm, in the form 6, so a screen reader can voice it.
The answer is 29.4
